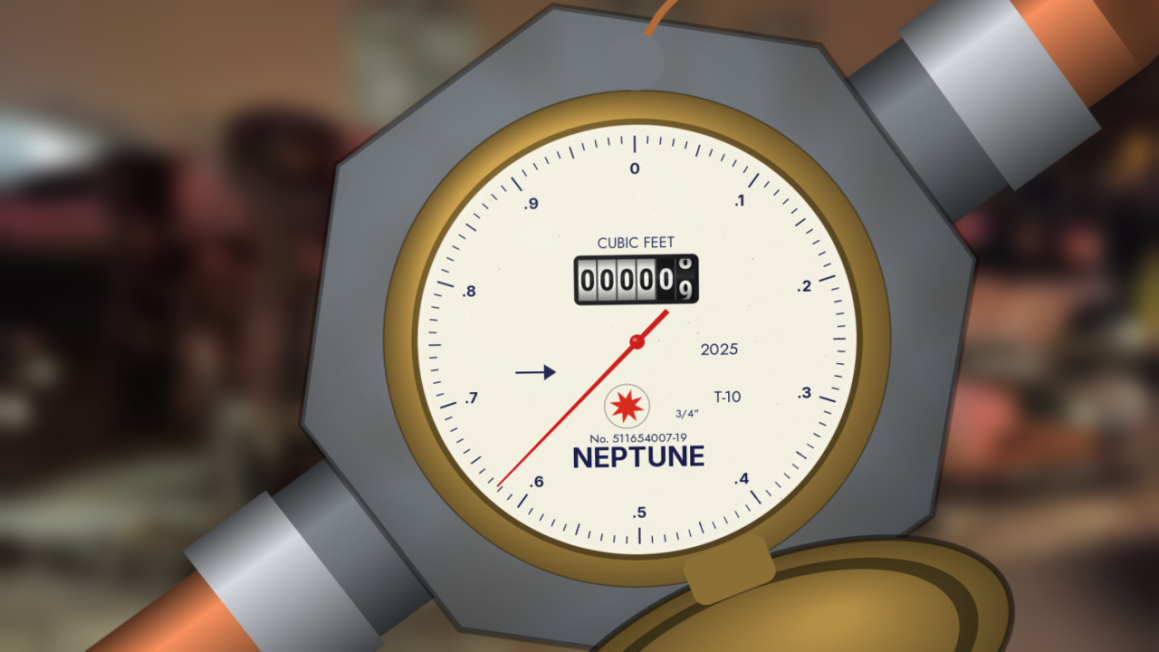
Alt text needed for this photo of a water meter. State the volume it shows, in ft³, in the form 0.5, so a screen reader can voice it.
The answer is 8.62
